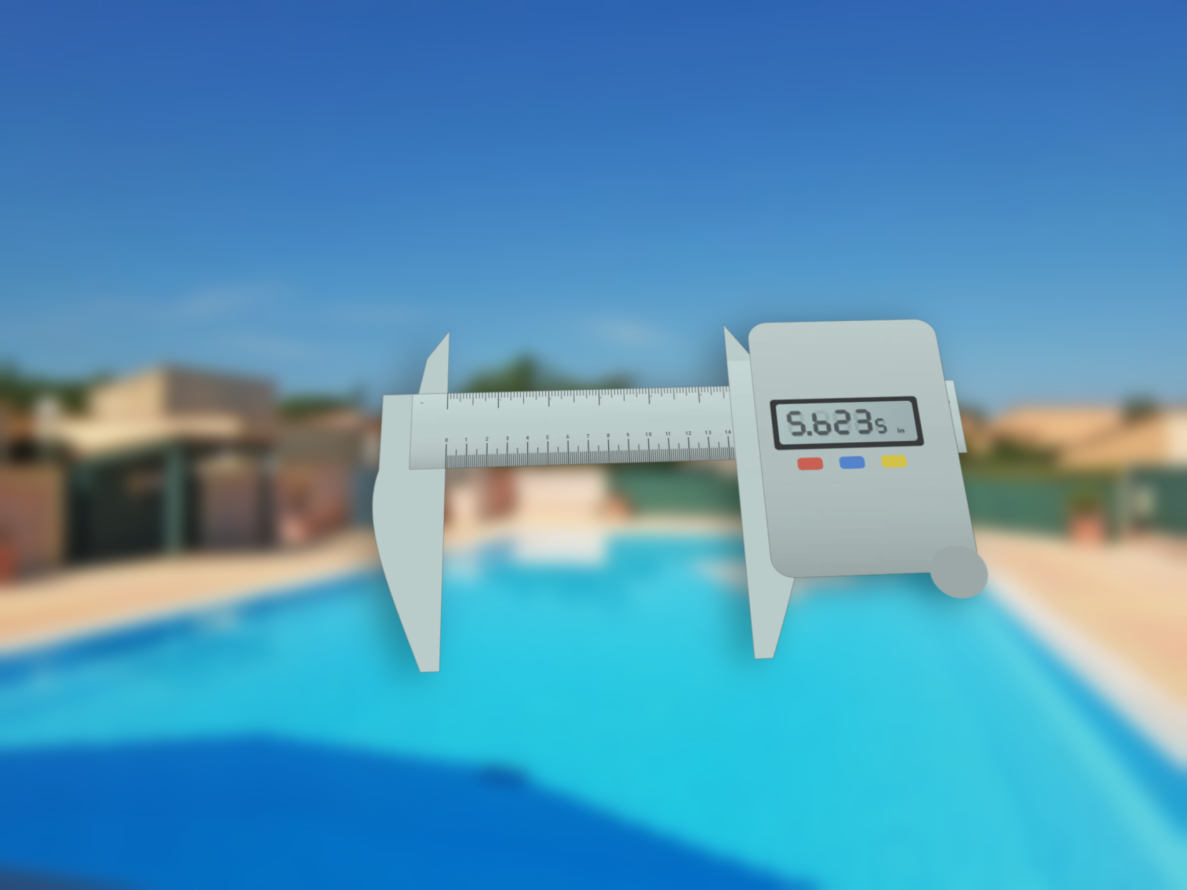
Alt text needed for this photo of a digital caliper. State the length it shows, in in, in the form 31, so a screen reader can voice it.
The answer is 5.6235
